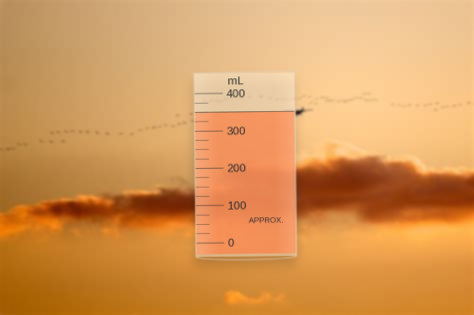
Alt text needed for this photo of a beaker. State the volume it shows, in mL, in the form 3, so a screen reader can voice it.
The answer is 350
